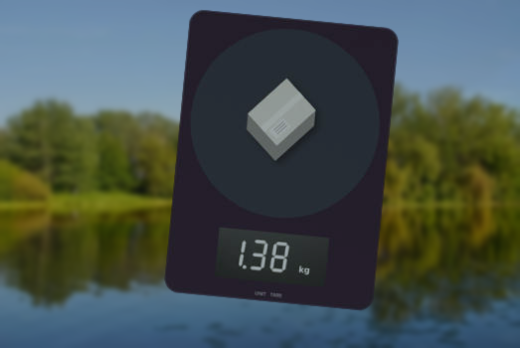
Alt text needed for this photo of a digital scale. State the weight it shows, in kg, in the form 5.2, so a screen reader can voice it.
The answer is 1.38
